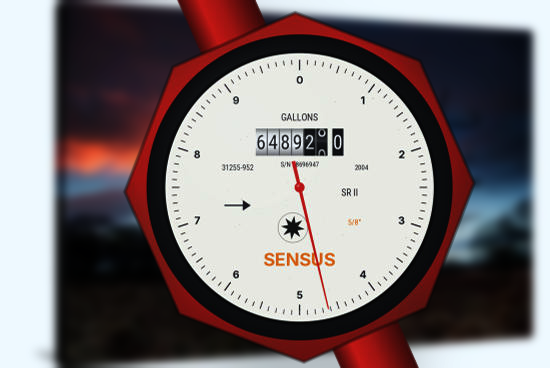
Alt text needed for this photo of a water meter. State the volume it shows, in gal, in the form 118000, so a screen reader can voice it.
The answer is 6489284.6
